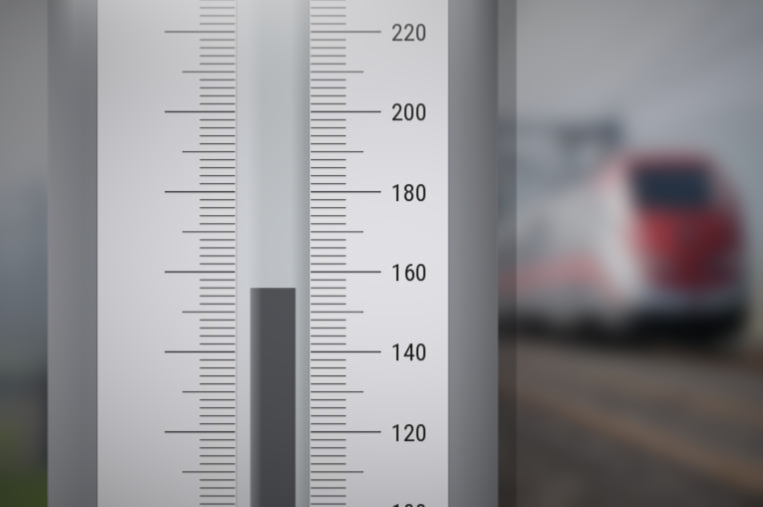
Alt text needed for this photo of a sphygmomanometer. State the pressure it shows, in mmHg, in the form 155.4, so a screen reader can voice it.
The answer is 156
